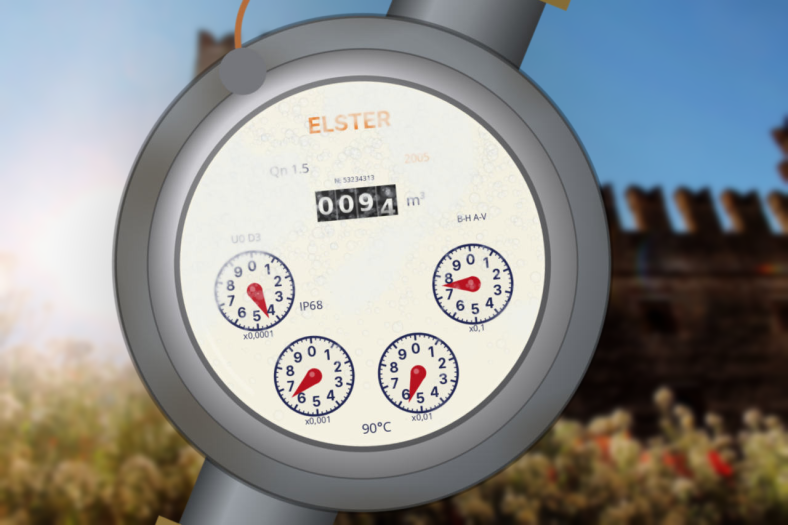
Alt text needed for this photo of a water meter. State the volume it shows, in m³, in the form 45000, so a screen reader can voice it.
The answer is 93.7564
